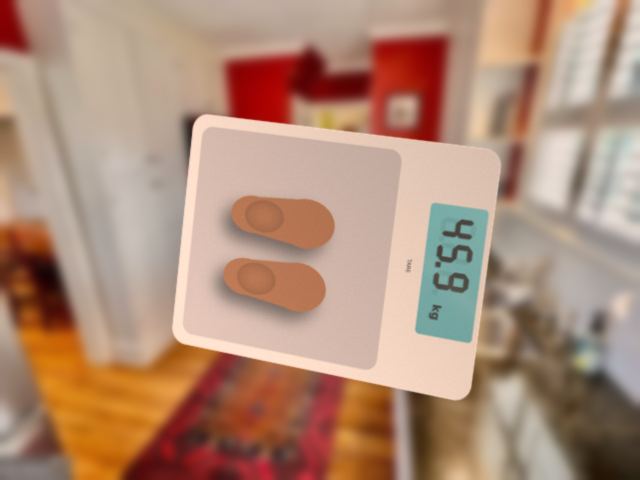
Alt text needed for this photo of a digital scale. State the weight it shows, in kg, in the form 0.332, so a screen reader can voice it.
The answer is 45.9
